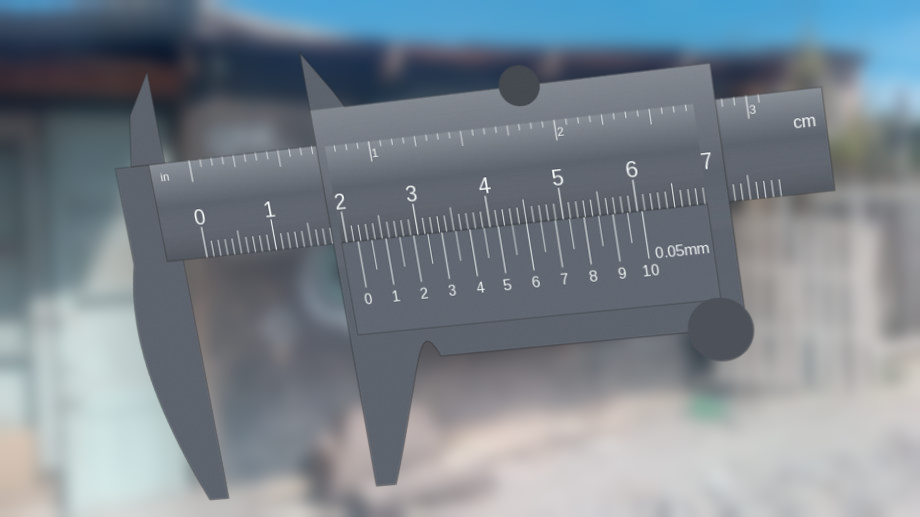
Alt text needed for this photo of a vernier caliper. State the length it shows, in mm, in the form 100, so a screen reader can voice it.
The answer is 21.6
